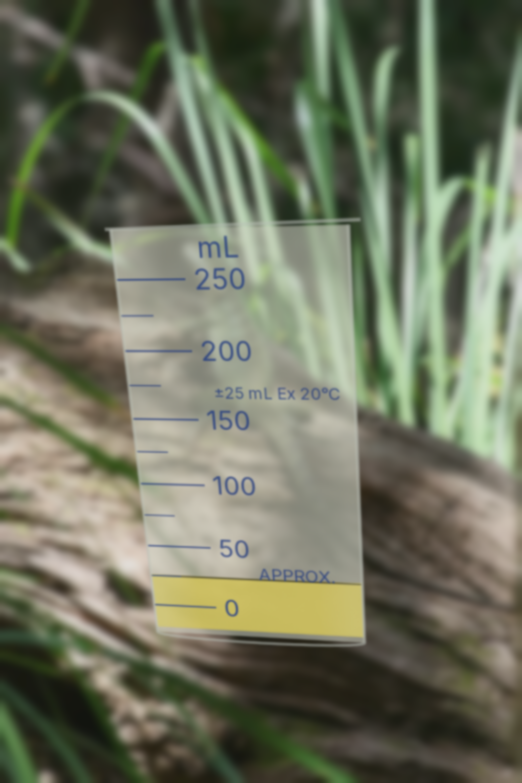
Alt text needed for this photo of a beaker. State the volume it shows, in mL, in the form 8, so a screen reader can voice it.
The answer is 25
